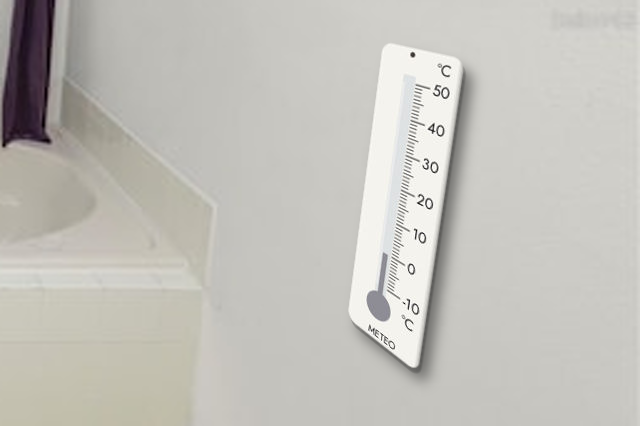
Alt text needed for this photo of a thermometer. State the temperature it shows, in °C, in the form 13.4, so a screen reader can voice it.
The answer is 0
